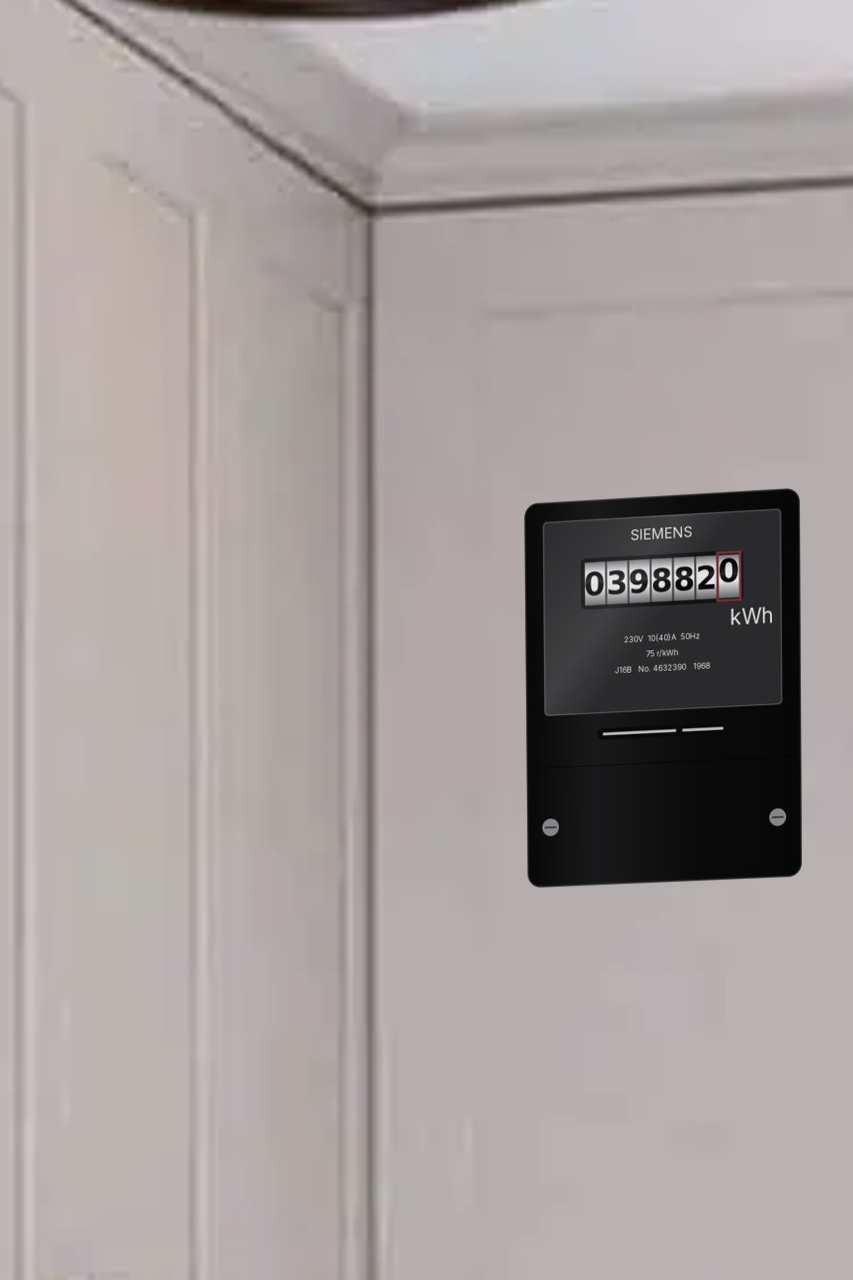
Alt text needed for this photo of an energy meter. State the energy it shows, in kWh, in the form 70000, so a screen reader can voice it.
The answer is 39882.0
